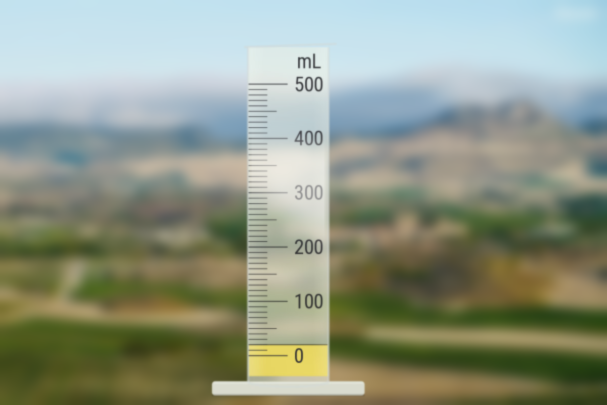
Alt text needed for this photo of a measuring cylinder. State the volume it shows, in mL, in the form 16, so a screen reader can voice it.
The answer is 20
